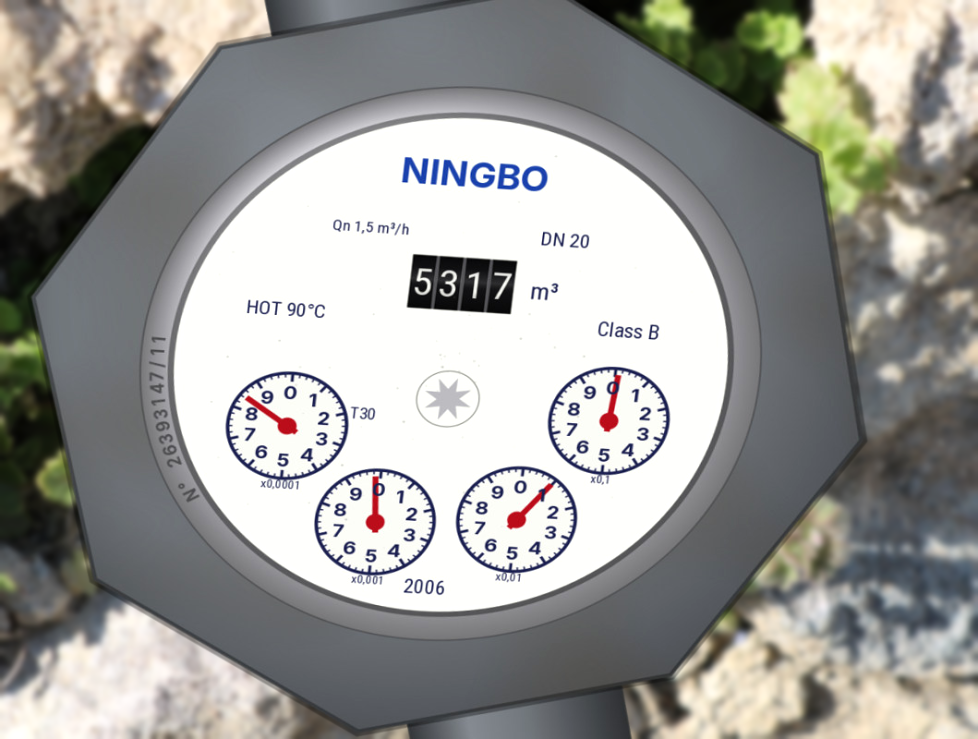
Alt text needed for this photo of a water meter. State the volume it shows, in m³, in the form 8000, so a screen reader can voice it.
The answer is 5317.0098
